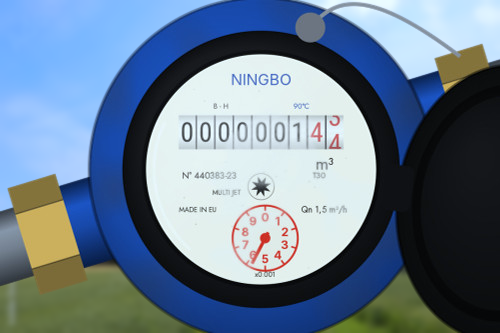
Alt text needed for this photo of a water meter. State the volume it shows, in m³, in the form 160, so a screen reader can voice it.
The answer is 1.435
